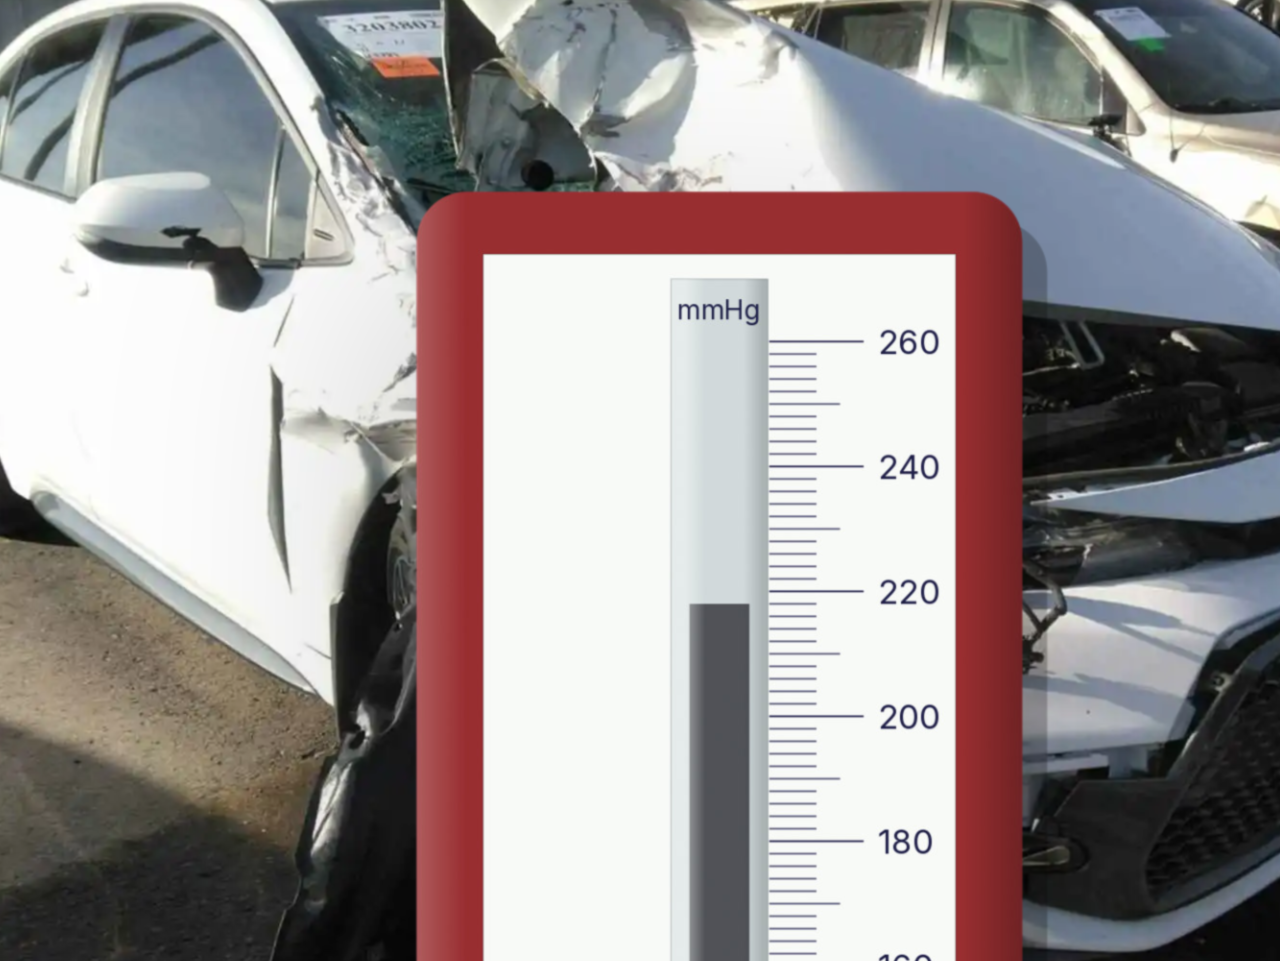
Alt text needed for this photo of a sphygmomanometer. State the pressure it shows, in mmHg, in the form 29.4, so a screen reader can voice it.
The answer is 218
